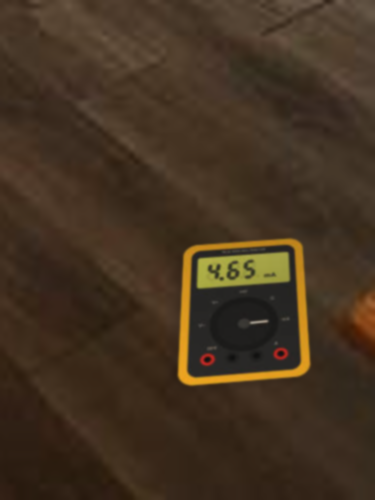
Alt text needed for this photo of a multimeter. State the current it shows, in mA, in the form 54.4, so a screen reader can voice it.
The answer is 4.65
